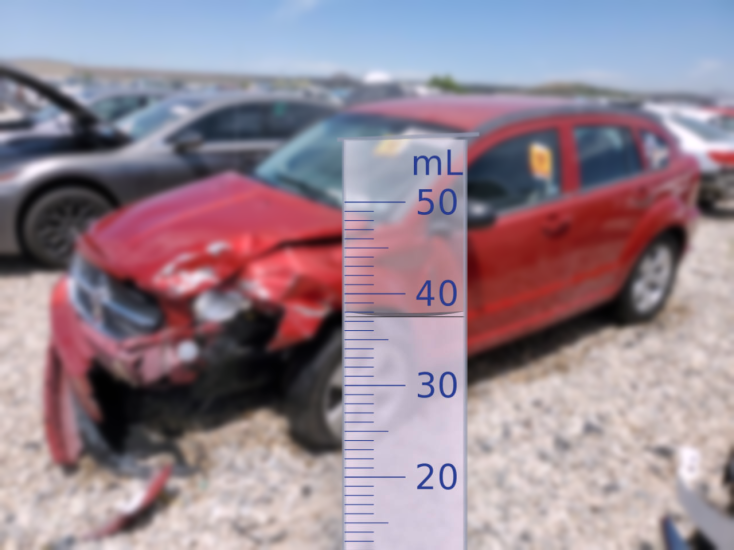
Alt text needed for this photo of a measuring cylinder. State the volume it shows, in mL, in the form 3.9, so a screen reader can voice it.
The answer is 37.5
